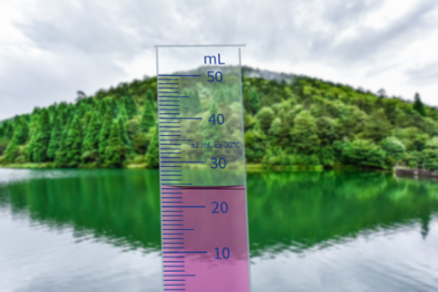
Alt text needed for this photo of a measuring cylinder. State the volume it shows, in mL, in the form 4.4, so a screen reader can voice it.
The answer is 24
